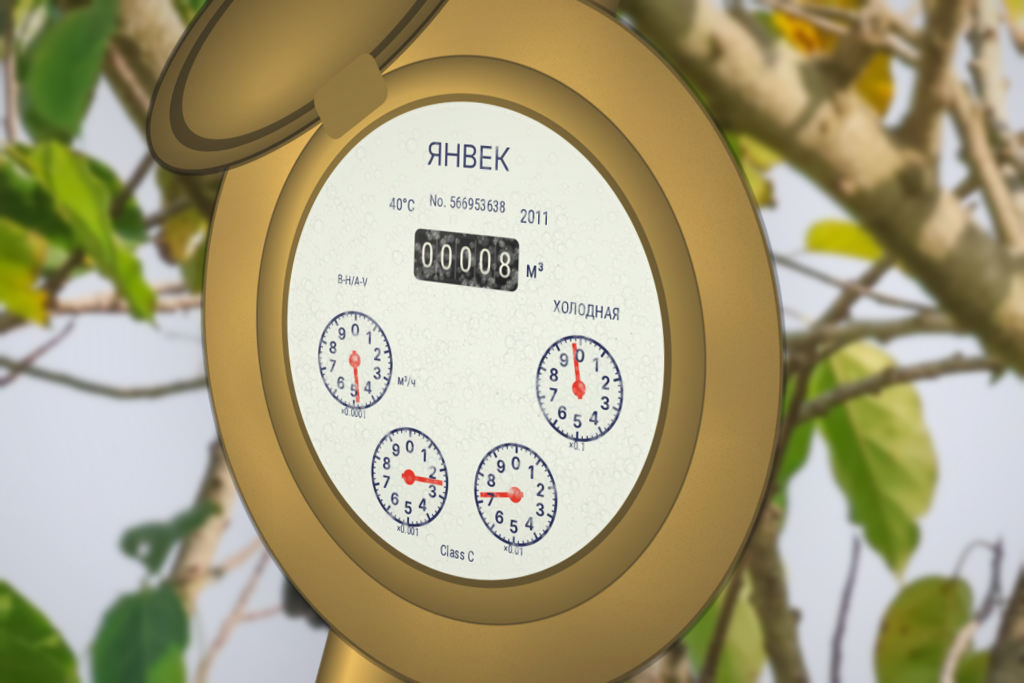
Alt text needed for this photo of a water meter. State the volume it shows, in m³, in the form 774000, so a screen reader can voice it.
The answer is 7.9724
